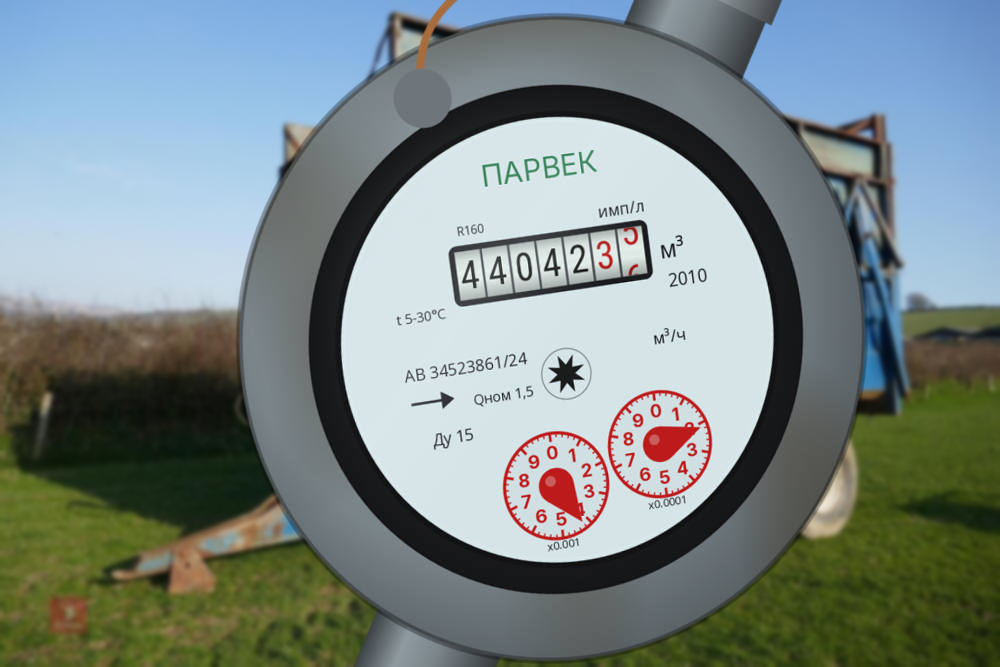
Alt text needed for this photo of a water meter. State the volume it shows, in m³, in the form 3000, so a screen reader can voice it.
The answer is 44042.3542
